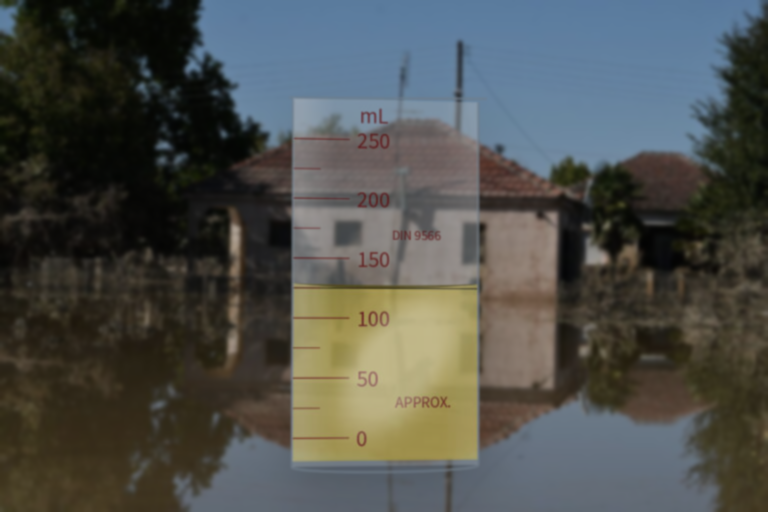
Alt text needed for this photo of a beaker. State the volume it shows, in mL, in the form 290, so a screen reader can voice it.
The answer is 125
